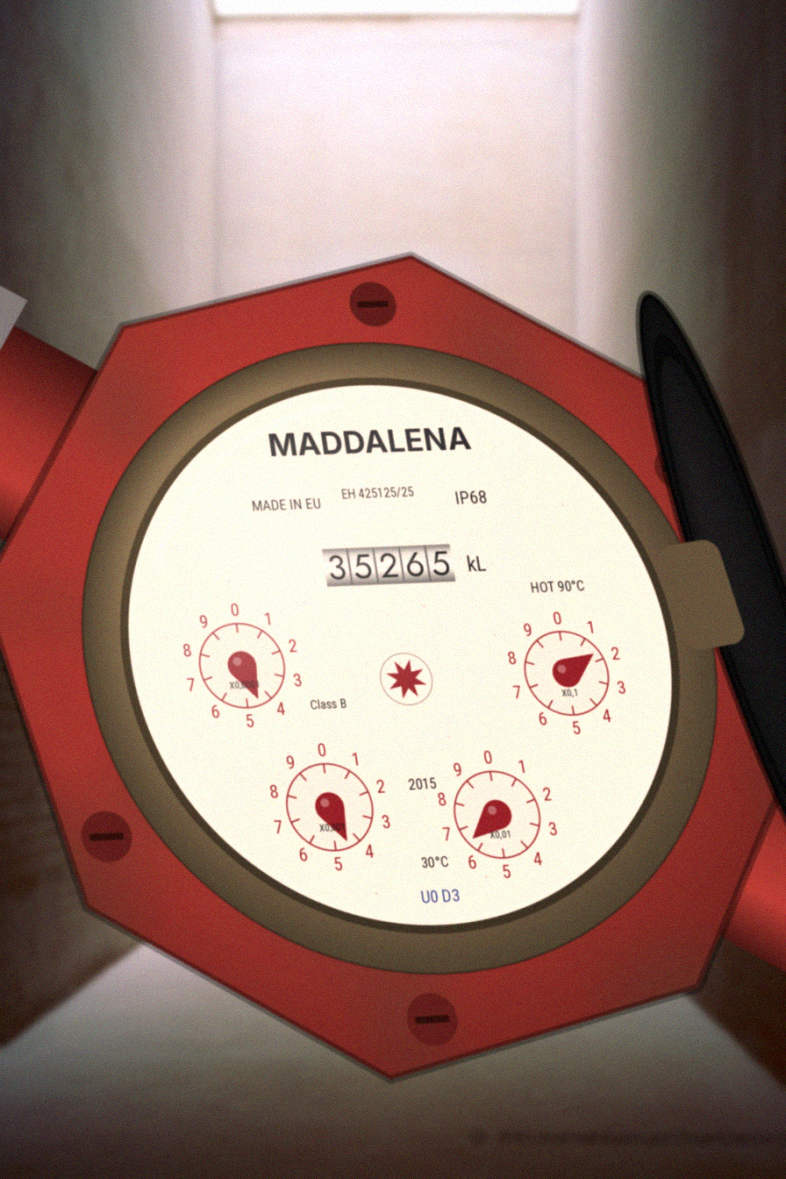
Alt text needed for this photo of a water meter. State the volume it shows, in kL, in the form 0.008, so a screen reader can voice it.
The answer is 35265.1644
